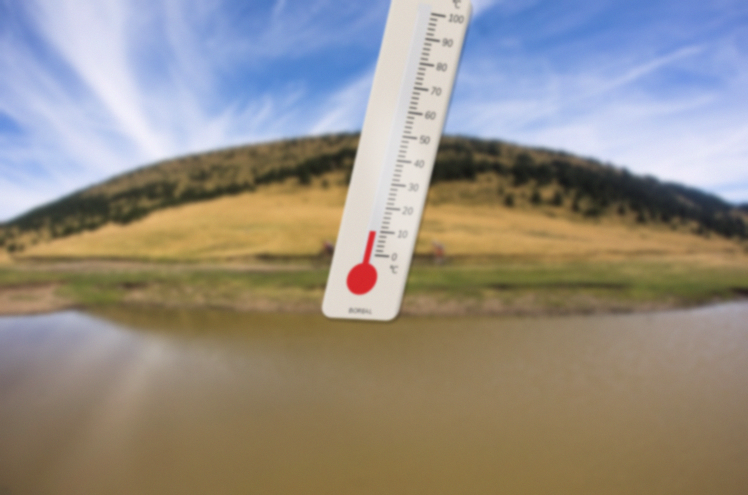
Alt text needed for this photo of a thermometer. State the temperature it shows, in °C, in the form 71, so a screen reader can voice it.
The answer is 10
